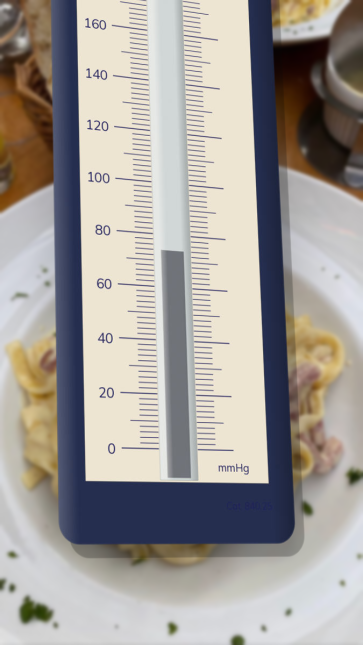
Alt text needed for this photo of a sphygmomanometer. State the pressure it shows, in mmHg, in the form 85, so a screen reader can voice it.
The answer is 74
